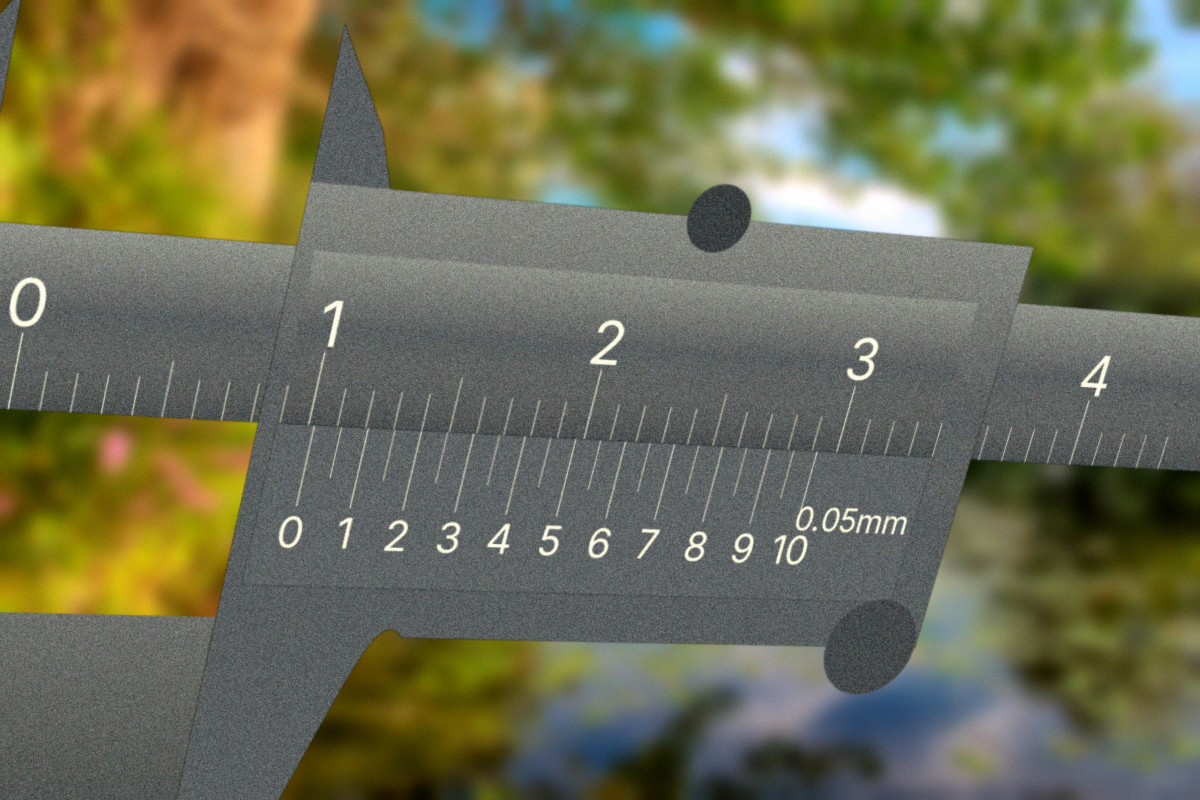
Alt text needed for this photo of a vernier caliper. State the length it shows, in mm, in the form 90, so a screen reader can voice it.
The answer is 10.2
